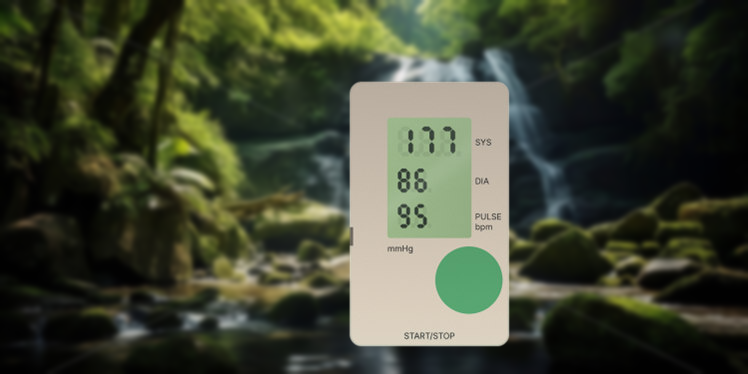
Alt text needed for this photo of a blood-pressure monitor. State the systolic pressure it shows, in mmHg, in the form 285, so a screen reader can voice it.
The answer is 177
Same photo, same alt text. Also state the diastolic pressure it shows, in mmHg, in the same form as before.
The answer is 86
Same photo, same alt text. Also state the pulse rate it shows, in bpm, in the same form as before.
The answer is 95
